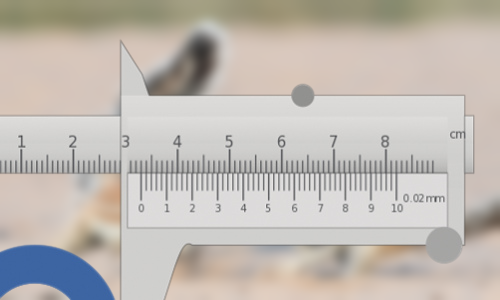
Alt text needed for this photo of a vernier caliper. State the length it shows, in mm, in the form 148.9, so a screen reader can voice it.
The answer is 33.0
